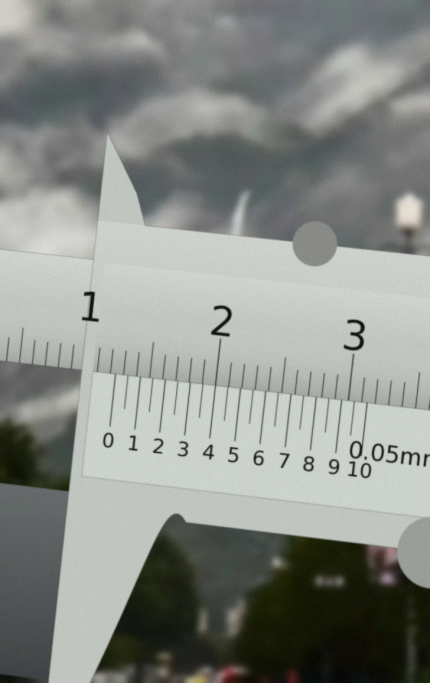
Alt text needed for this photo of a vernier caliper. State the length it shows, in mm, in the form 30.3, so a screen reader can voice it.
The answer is 12.4
